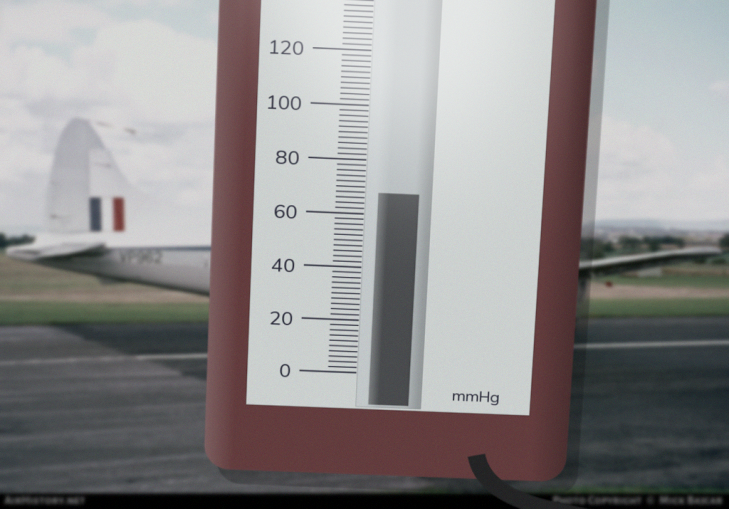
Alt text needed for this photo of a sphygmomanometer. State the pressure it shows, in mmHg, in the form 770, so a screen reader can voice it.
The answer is 68
